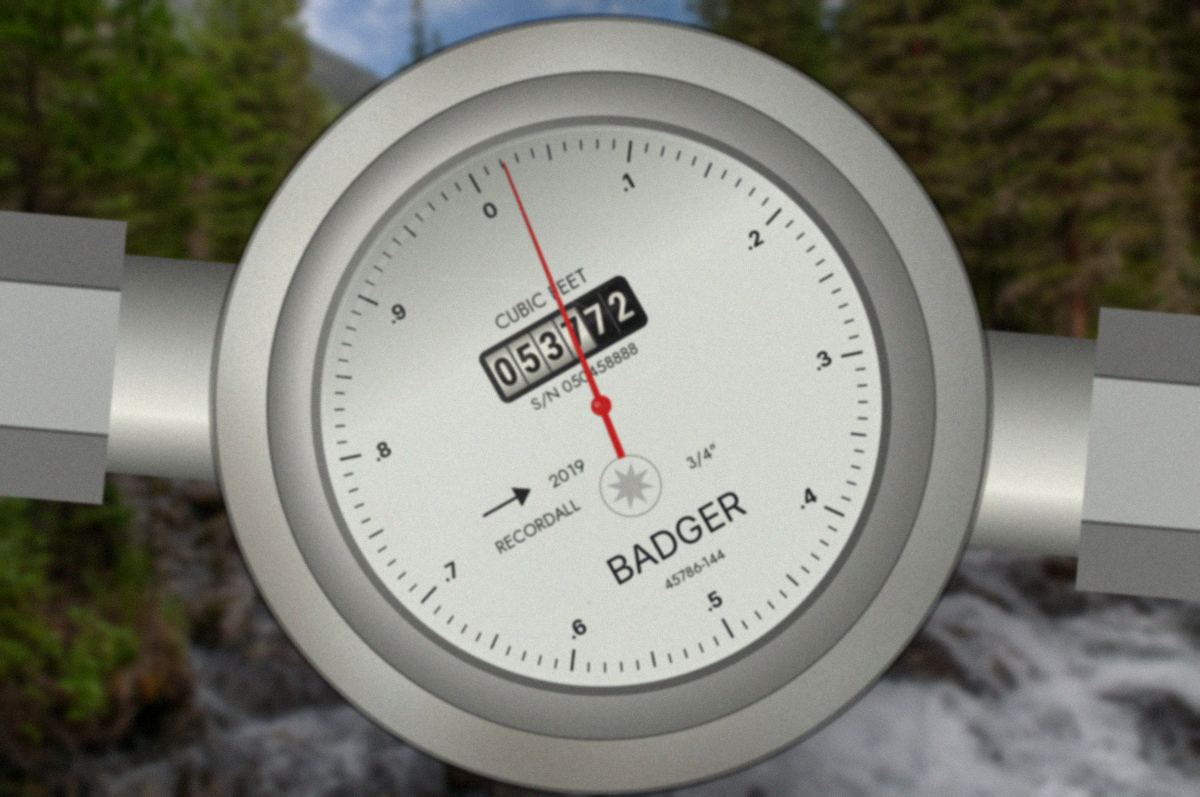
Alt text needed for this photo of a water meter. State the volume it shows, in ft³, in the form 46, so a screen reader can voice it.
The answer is 53772.02
